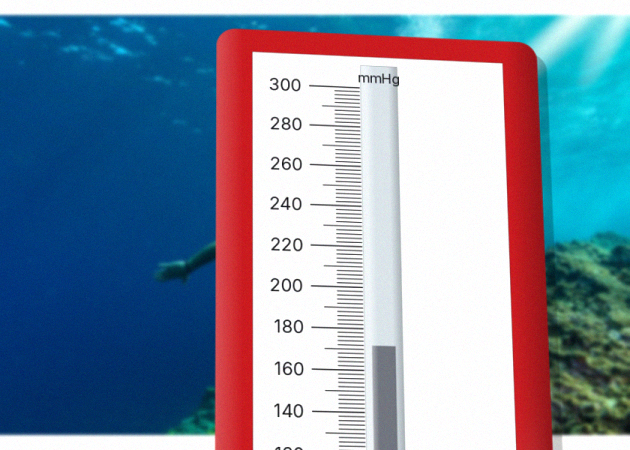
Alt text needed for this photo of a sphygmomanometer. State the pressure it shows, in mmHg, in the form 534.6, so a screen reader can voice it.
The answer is 172
